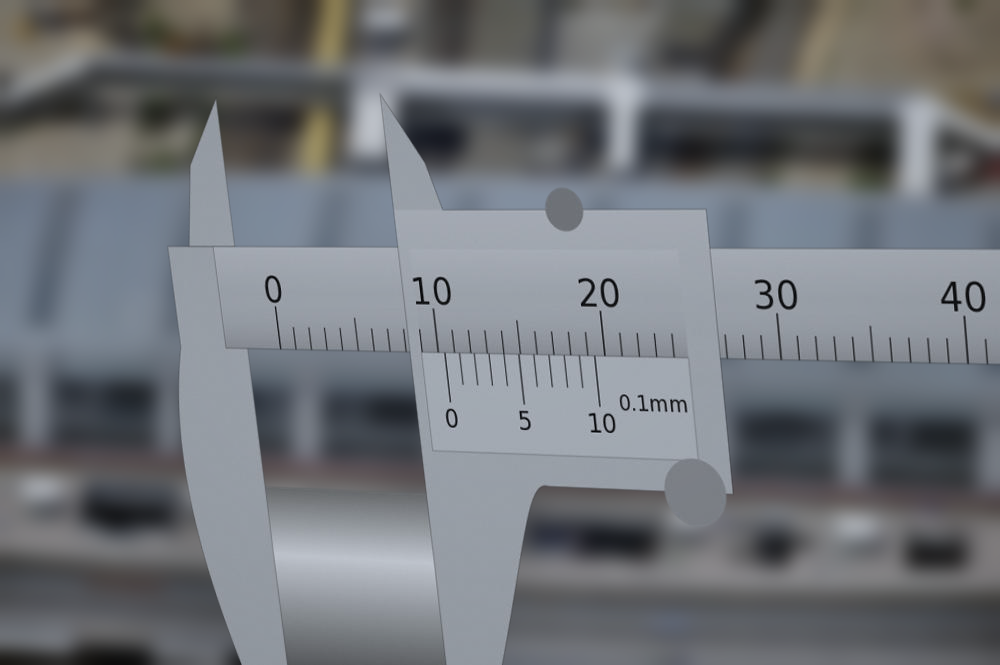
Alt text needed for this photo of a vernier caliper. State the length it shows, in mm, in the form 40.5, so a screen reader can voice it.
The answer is 10.4
